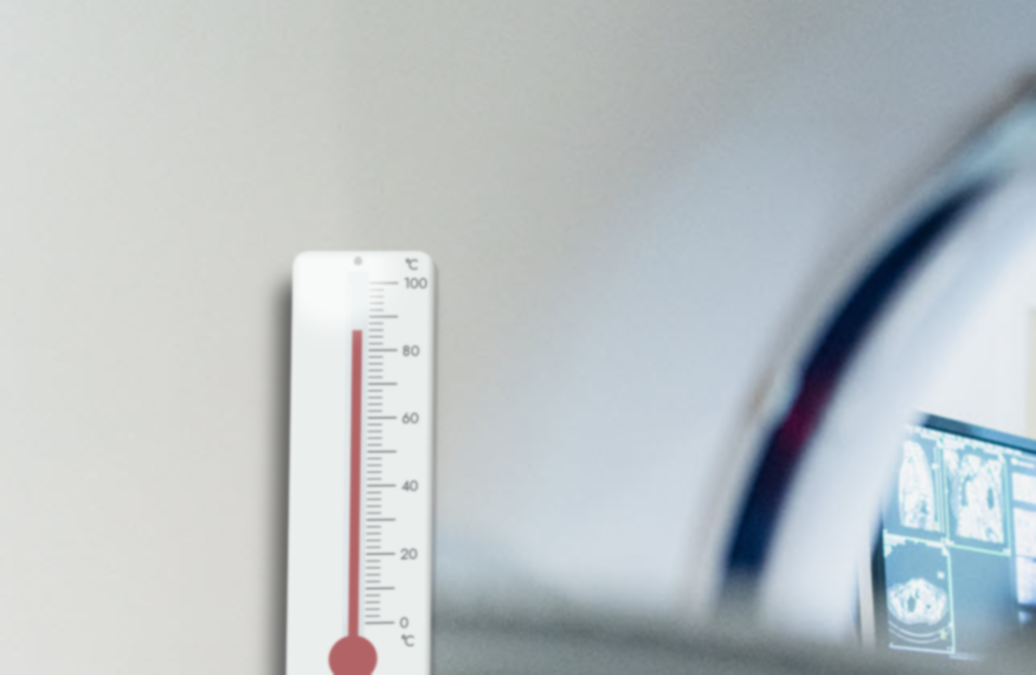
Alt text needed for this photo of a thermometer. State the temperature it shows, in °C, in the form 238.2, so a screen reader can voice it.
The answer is 86
